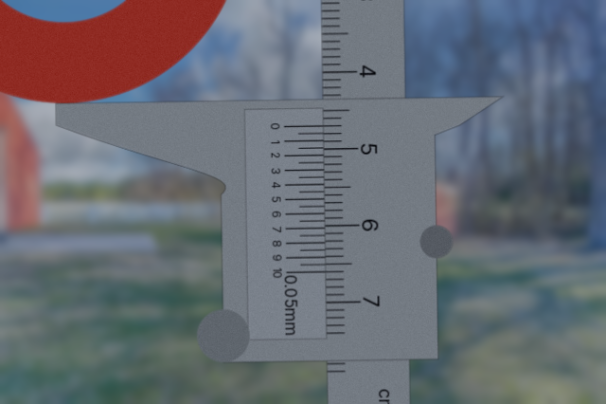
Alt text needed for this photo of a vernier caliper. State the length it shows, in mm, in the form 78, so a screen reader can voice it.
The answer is 47.0
